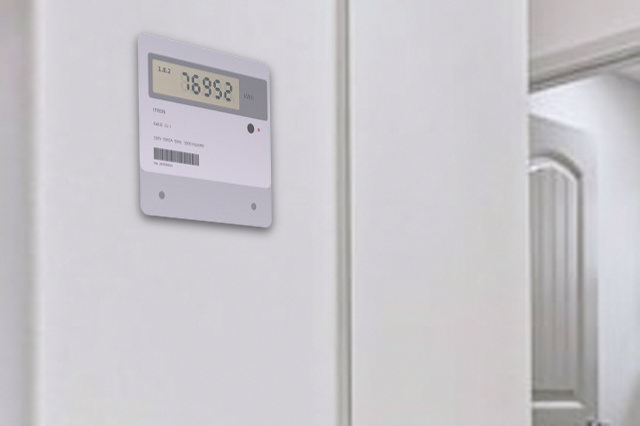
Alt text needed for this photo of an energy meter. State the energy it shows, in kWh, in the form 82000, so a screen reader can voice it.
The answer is 76952
